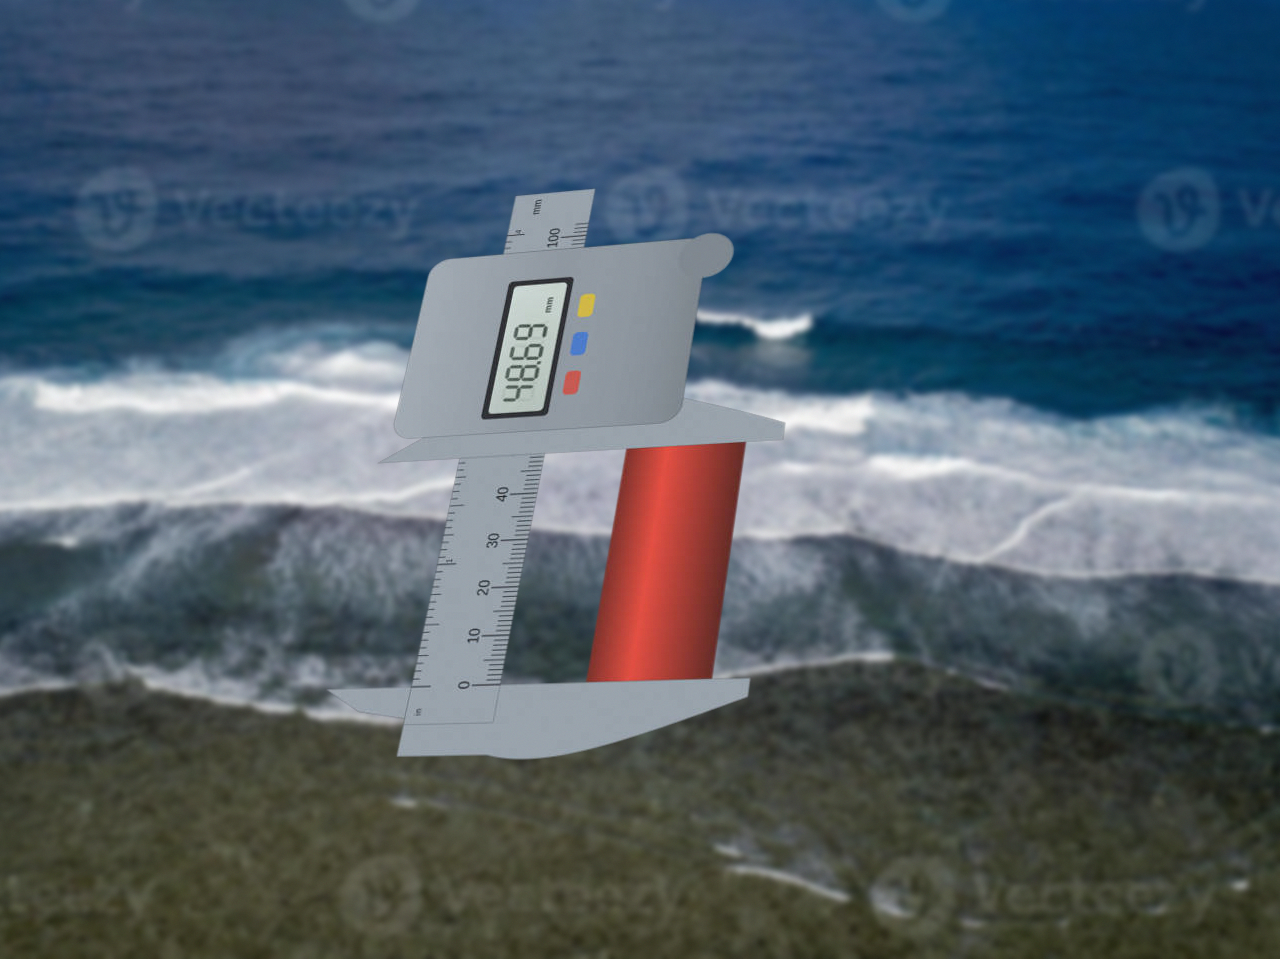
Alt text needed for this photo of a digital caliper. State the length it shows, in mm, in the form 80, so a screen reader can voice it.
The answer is 48.69
